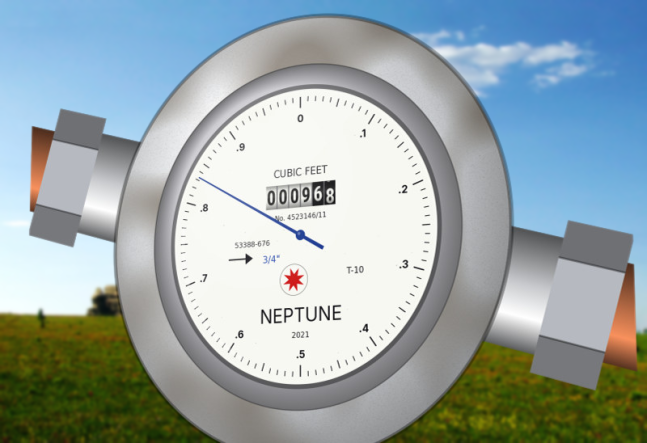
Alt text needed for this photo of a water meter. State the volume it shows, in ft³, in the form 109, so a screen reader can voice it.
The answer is 967.83
